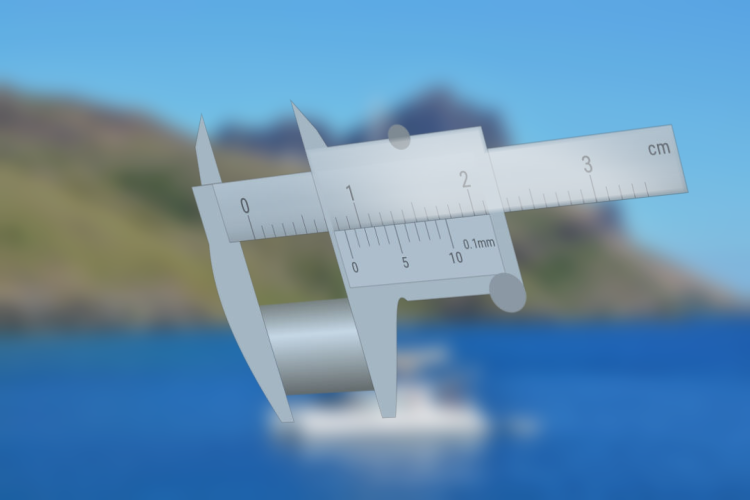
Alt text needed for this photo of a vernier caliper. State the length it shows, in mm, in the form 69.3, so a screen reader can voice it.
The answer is 8.5
